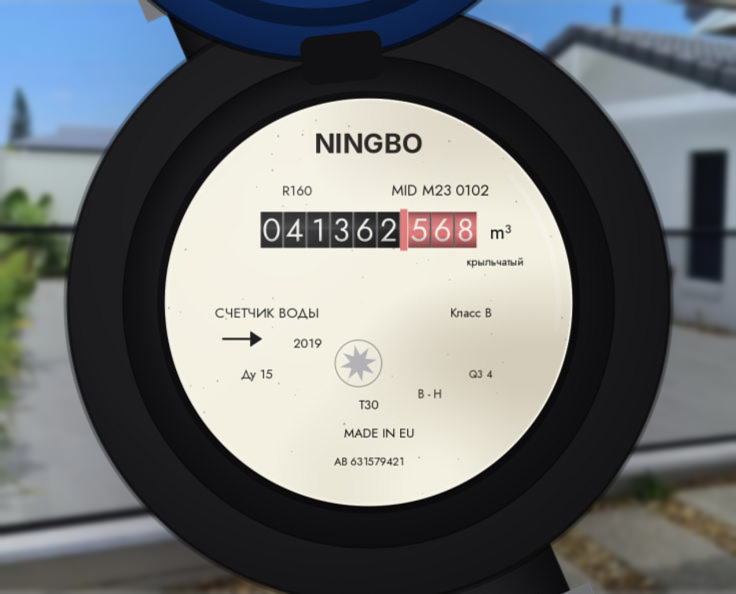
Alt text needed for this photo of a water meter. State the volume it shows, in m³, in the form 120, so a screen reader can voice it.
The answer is 41362.568
